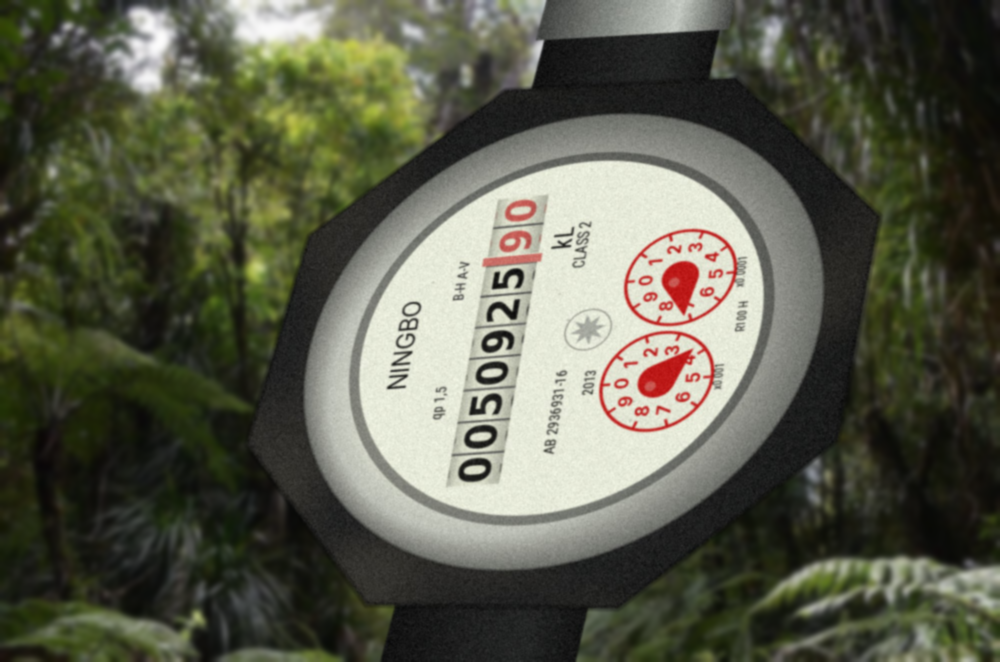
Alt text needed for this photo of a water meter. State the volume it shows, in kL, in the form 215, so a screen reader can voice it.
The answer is 50925.9037
